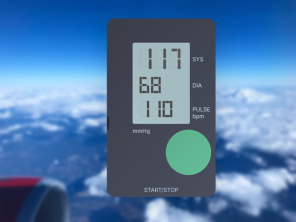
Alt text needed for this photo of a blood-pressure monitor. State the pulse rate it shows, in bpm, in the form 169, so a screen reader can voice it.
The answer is 110
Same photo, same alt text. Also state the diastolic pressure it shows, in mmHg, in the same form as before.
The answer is 68
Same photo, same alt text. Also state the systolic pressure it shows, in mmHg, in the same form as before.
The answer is 117
